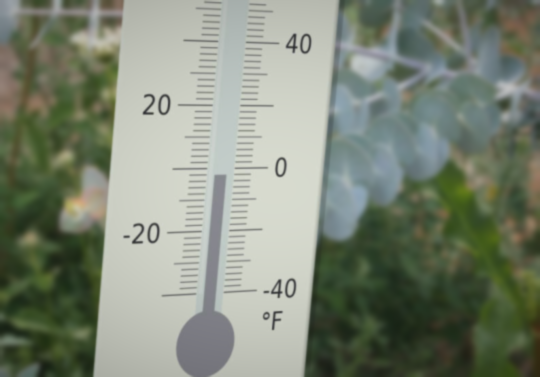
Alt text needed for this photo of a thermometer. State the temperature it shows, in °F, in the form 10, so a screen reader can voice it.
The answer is -2
